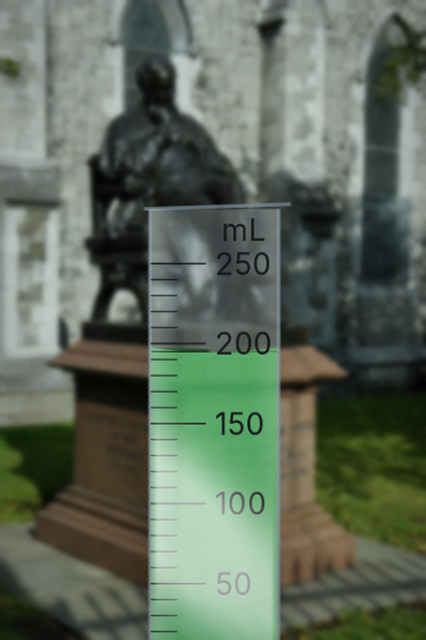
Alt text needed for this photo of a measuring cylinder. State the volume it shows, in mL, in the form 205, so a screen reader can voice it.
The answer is 195
